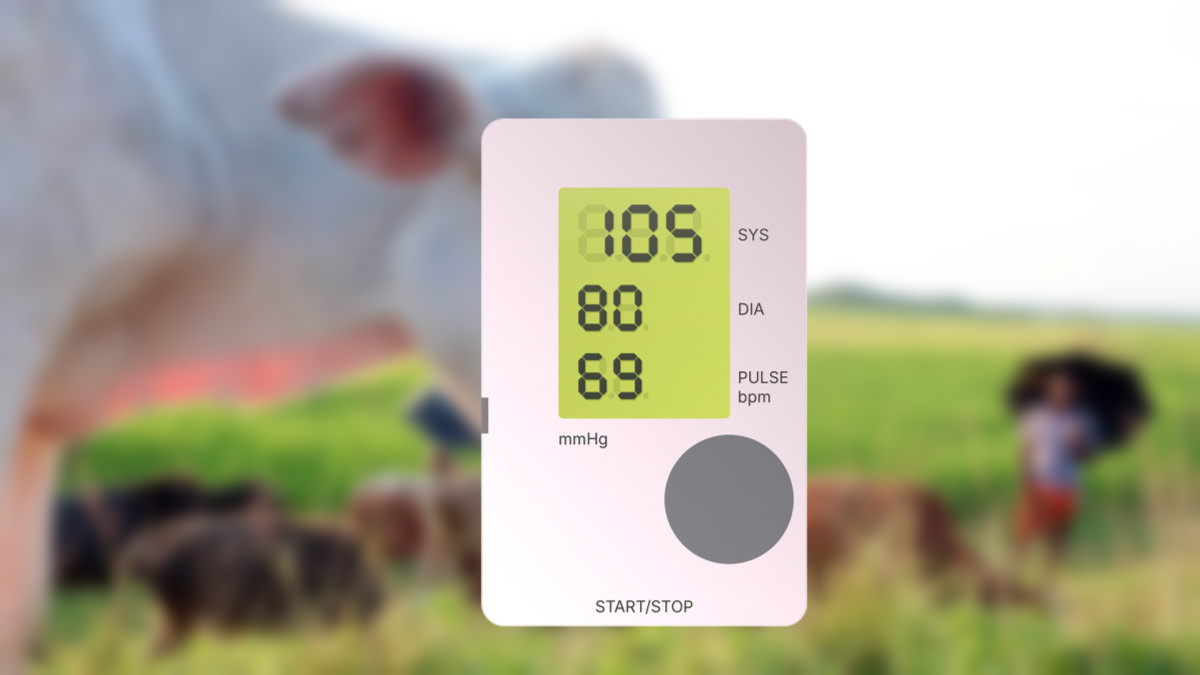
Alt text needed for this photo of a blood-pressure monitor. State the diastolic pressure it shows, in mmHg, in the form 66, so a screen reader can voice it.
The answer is 80
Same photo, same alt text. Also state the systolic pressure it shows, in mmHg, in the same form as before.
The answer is 105
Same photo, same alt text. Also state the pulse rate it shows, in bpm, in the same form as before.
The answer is 69
